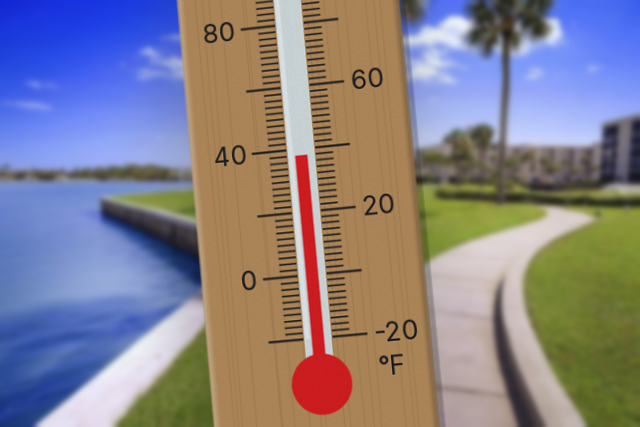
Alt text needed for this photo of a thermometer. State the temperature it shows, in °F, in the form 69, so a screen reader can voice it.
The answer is 38
